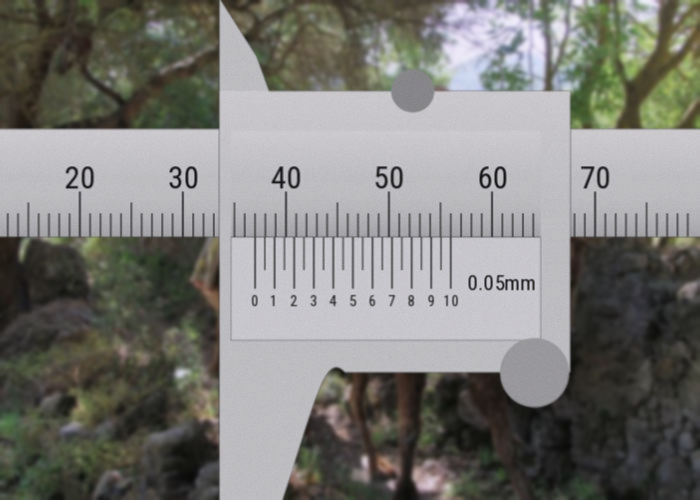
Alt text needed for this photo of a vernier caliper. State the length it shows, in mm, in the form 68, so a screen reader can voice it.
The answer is 37.0
